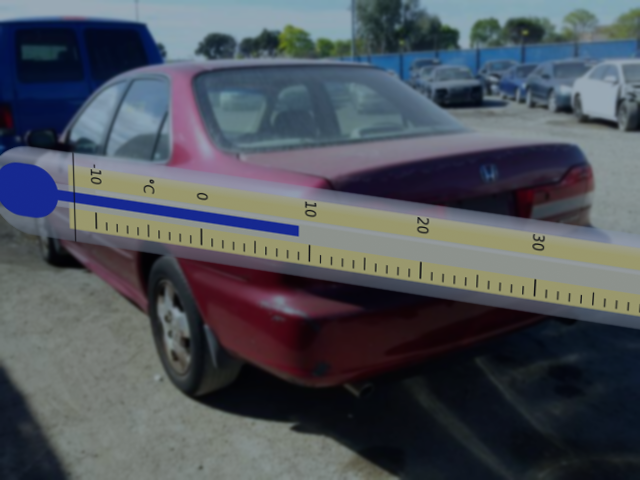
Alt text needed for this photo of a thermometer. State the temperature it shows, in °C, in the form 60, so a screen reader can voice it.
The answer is 9
